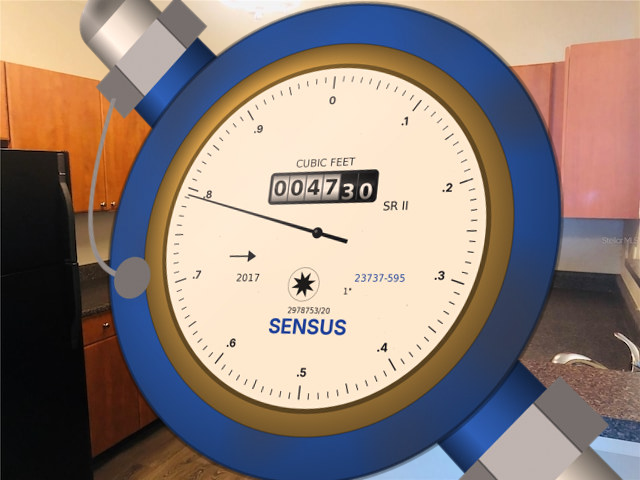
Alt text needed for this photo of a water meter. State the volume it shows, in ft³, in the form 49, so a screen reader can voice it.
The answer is 4729.79
